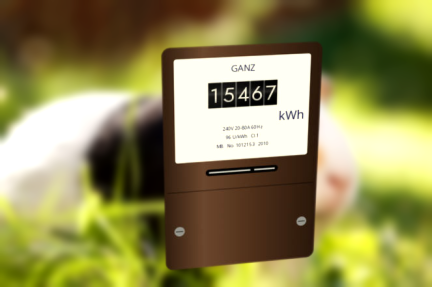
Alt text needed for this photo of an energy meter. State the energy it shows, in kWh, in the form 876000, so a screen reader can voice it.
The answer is 15467
